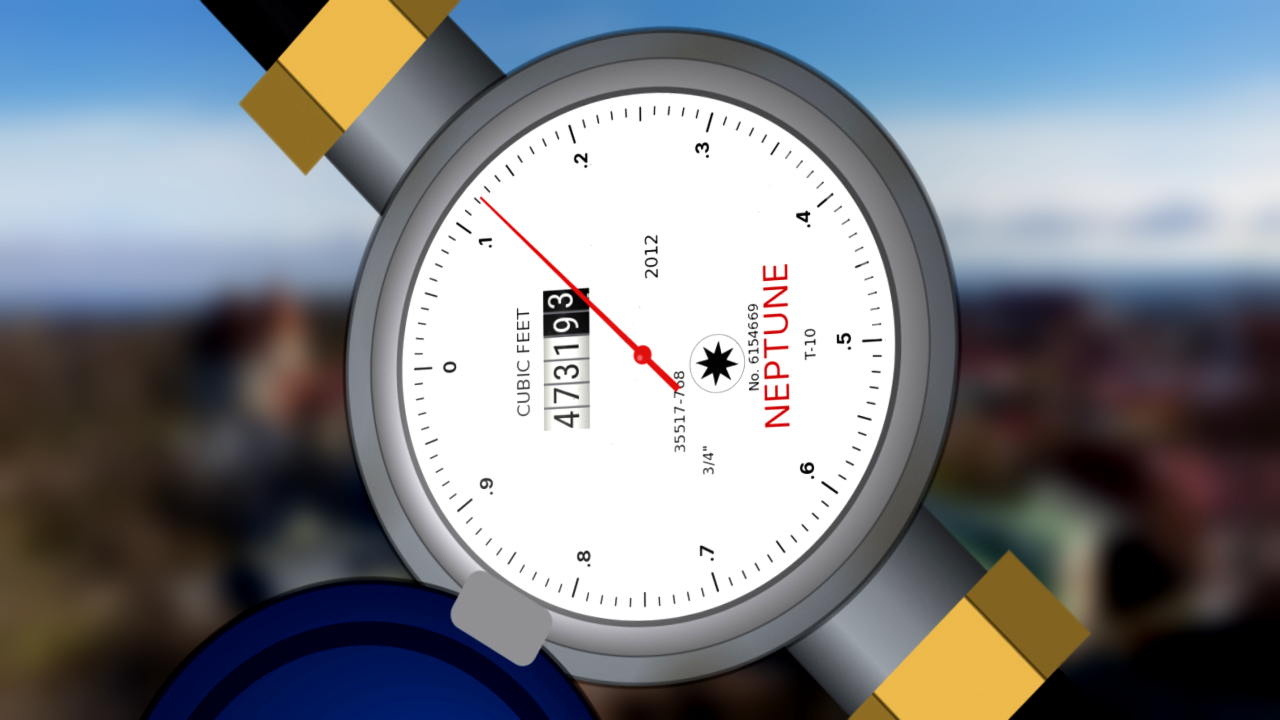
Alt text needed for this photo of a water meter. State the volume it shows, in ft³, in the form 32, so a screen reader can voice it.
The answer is 473193.12
